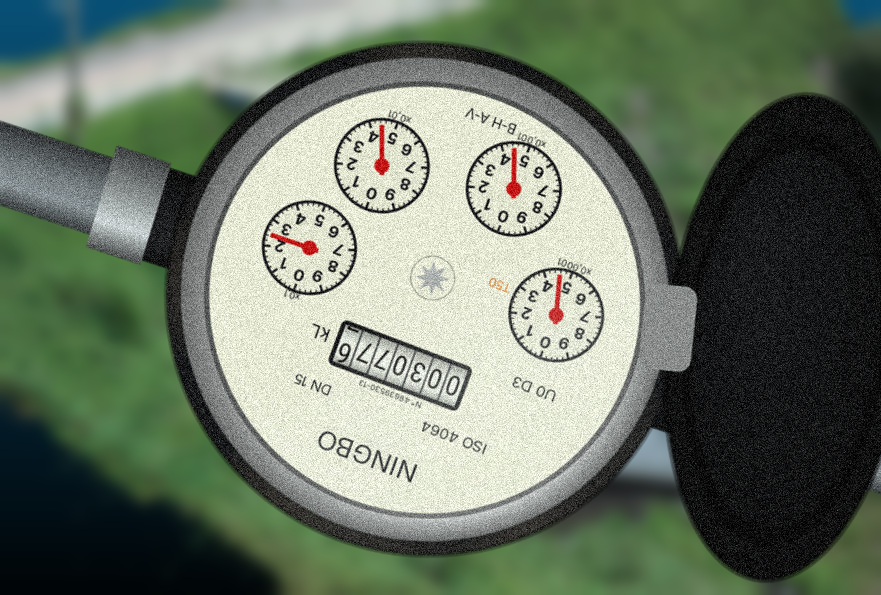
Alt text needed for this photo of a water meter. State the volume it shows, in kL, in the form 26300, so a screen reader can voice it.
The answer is 30776.2444
